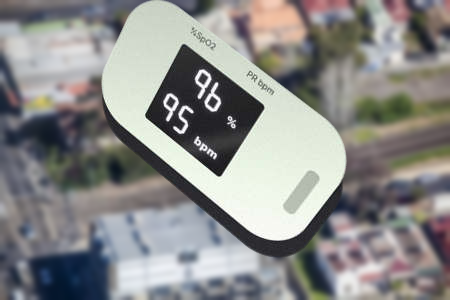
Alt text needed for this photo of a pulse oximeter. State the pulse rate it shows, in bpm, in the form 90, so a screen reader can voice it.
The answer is 95
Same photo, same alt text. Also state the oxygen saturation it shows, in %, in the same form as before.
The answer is 96
